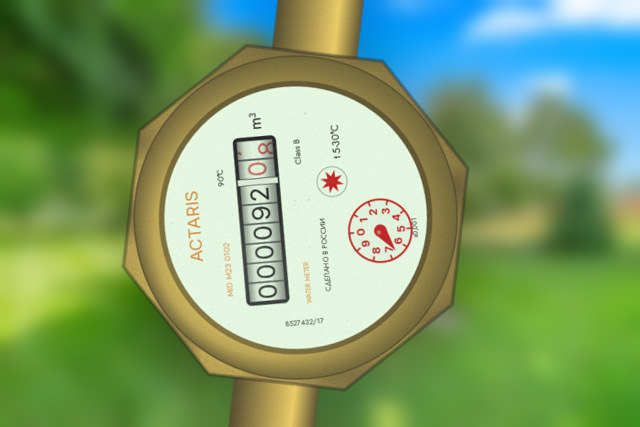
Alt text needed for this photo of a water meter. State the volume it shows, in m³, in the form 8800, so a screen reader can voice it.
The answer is 92.076
